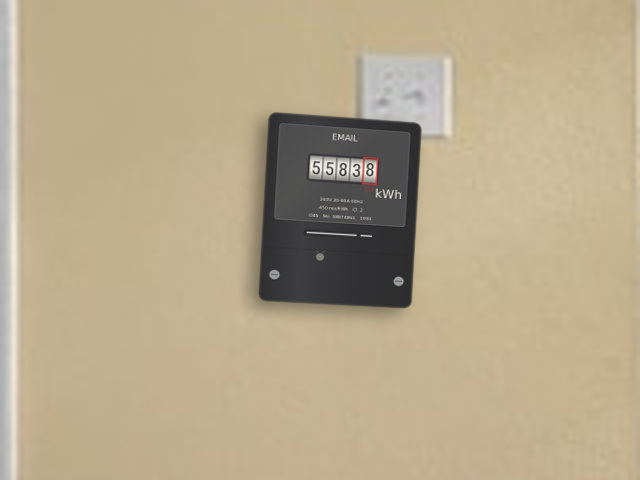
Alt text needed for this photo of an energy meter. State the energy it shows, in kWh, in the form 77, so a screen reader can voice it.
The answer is 5583.8
